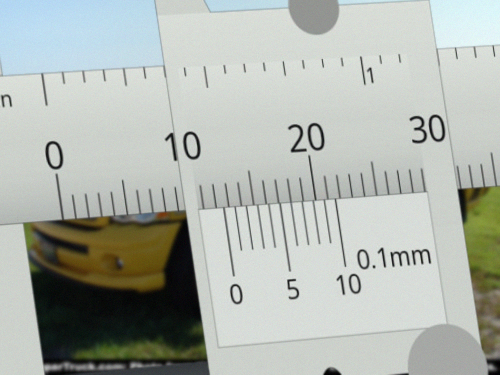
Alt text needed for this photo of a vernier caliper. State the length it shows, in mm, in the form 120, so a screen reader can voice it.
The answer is 12.6
